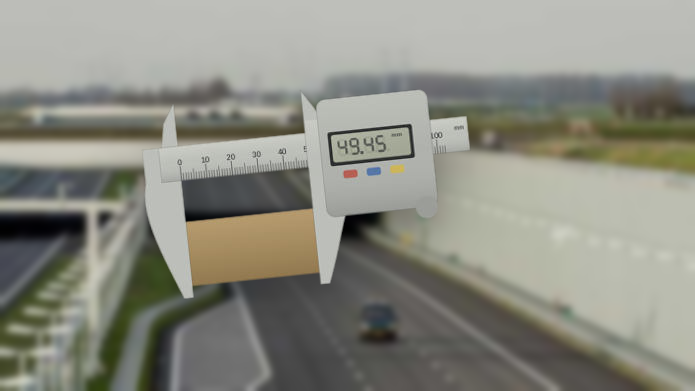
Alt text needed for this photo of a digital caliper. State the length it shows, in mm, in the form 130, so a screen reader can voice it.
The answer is 49.45
